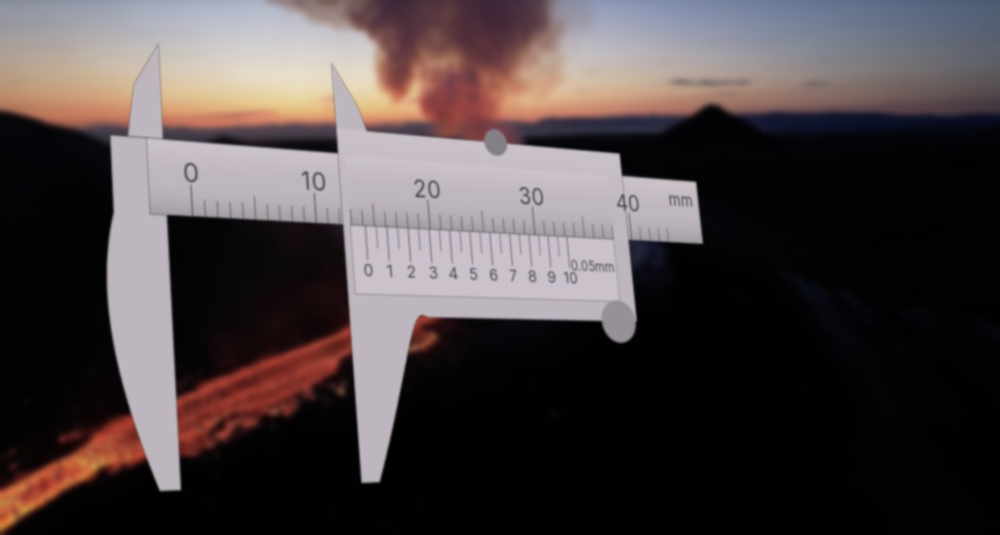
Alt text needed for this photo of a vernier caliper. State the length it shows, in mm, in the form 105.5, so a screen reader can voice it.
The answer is 14.2
